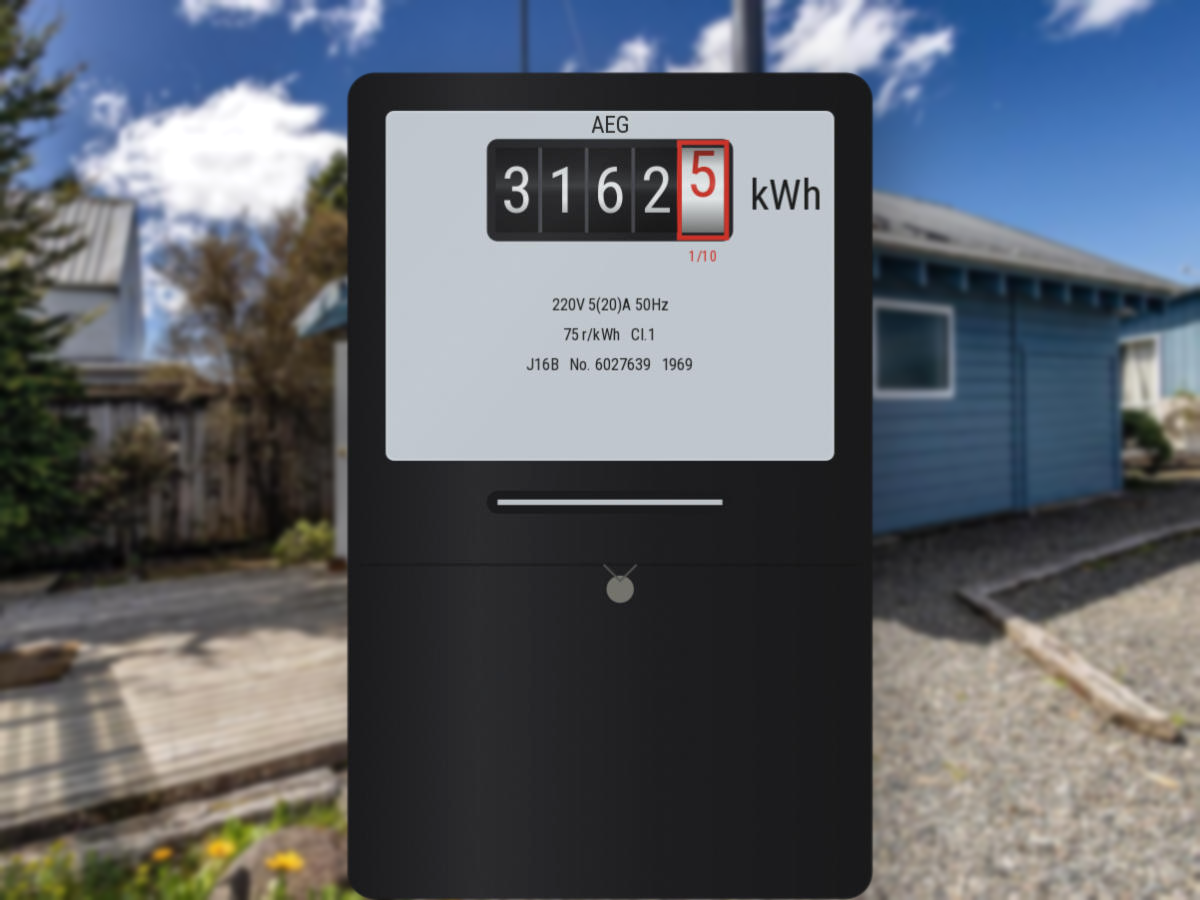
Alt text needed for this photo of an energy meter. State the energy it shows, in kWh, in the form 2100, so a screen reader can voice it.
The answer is 3162.5
